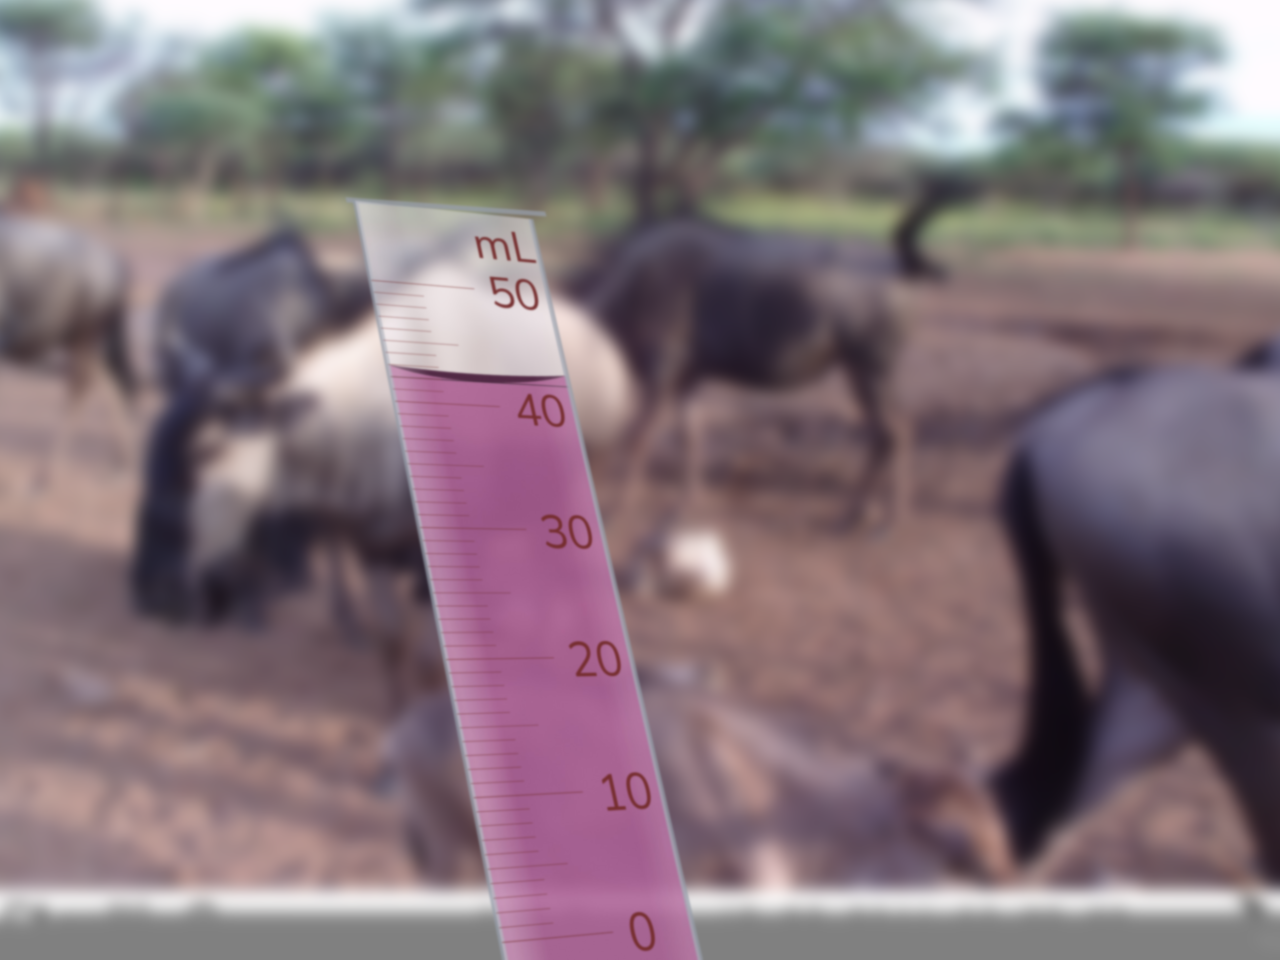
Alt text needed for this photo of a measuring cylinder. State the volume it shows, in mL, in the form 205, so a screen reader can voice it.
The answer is 42
